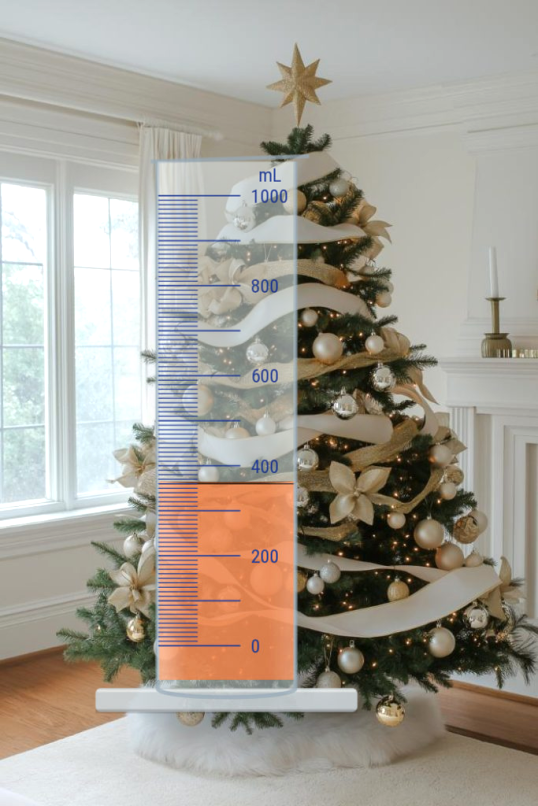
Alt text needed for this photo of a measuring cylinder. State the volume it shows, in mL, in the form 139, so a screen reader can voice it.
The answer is 360
